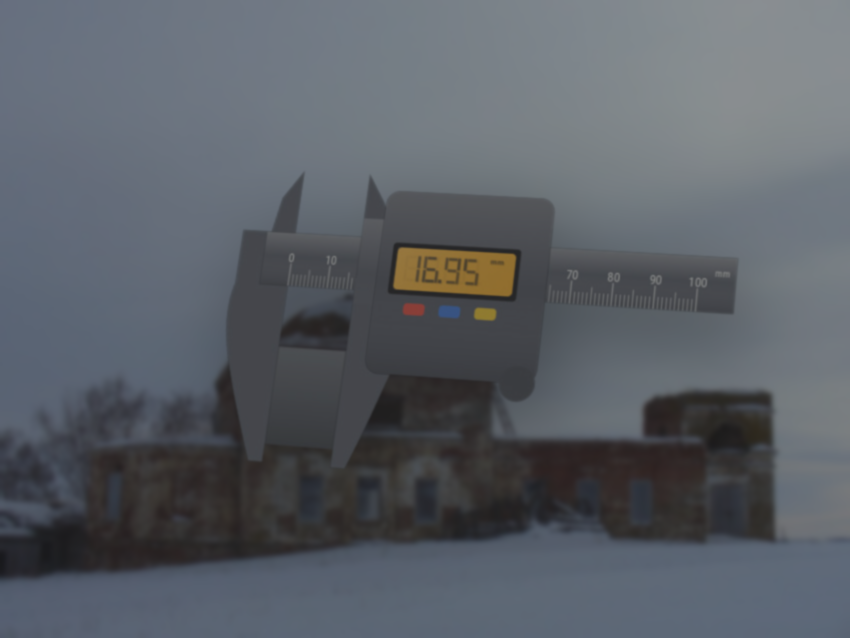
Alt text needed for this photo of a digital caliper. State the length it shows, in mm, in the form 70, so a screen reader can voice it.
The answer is 16.95
